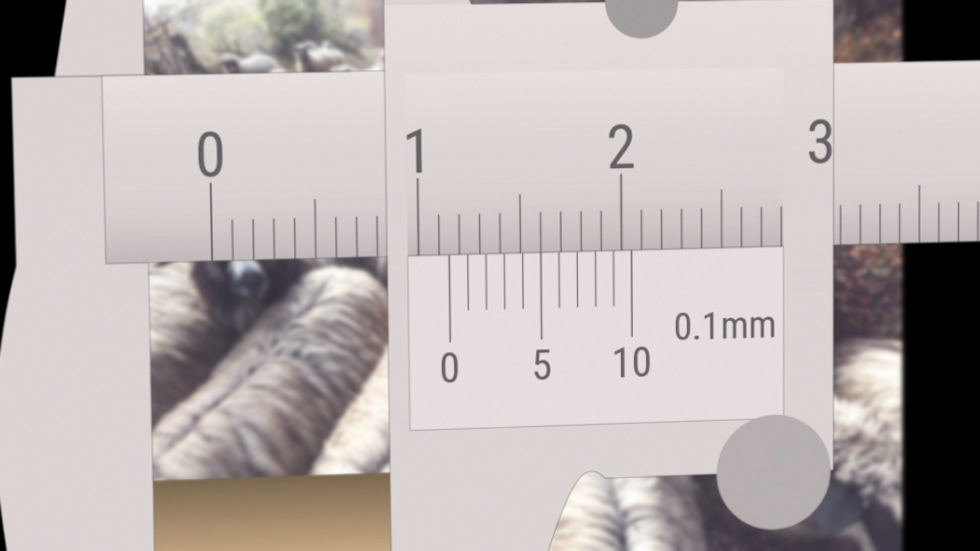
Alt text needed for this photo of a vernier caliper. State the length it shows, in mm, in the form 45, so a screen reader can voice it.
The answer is 11.5
